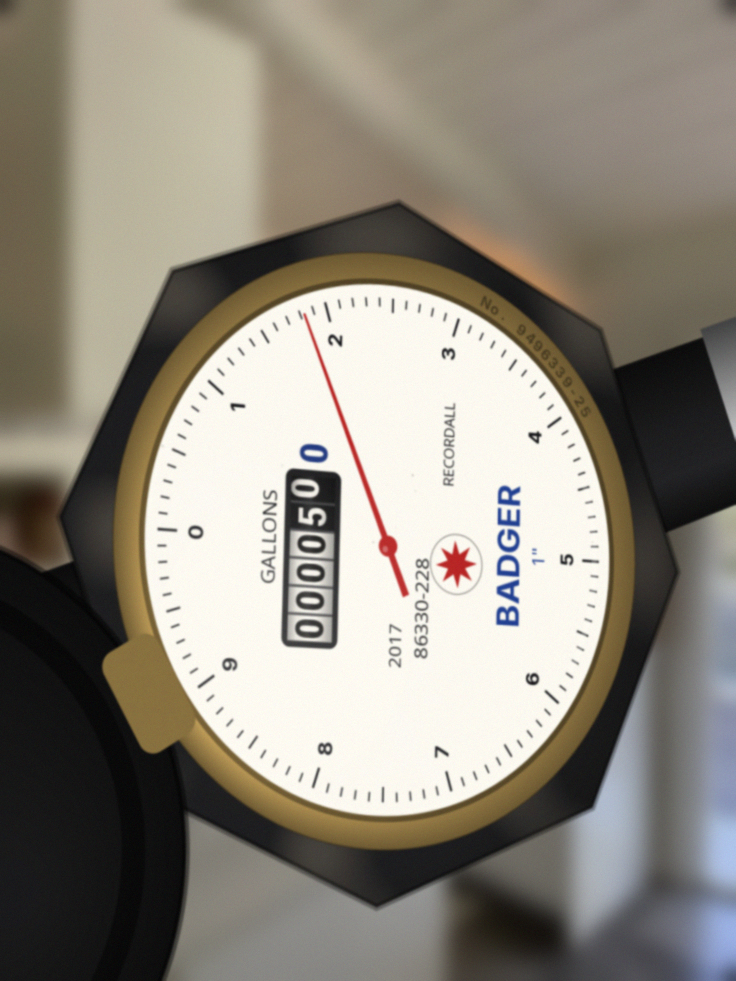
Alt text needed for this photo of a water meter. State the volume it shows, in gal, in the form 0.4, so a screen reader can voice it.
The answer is 501.8
